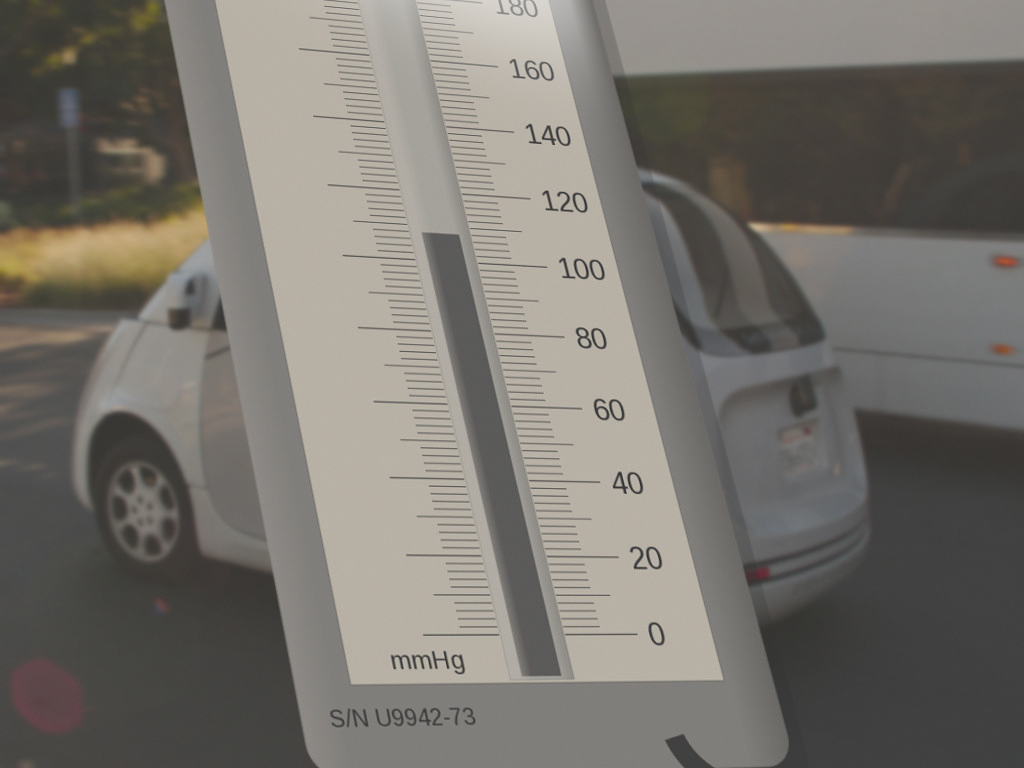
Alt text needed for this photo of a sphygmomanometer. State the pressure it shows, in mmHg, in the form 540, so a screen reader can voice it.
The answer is 108
